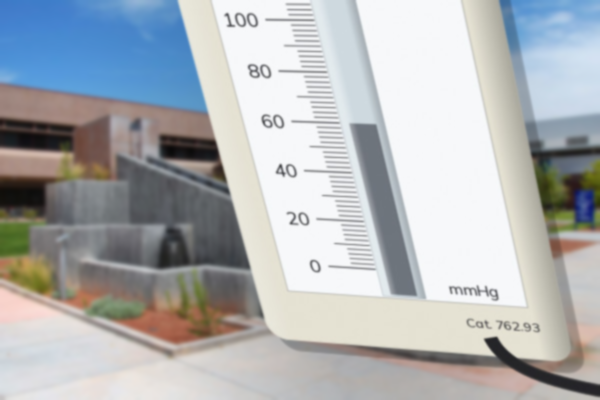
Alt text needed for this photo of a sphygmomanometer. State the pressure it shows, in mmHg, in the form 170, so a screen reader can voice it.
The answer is 60
